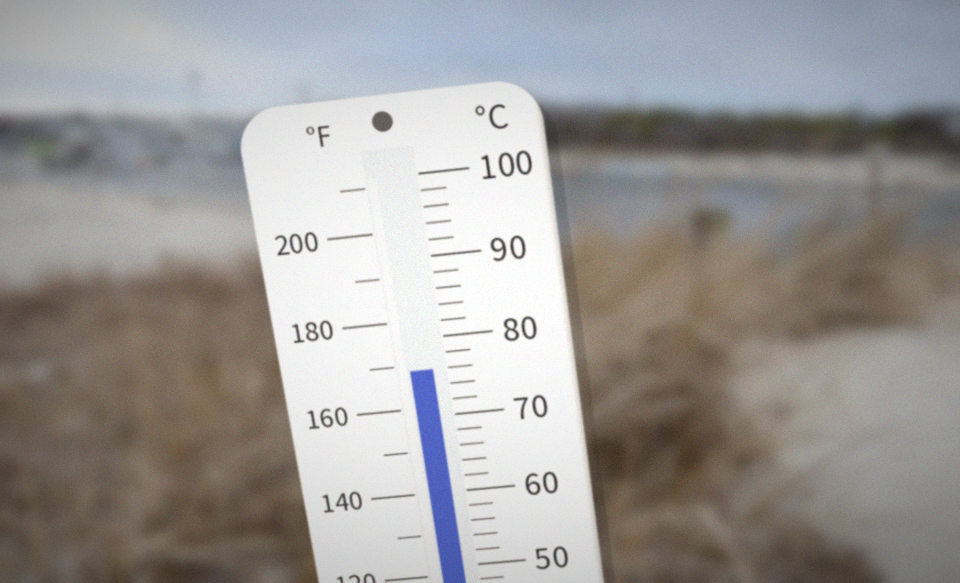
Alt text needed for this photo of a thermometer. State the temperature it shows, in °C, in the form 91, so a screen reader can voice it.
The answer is 76
